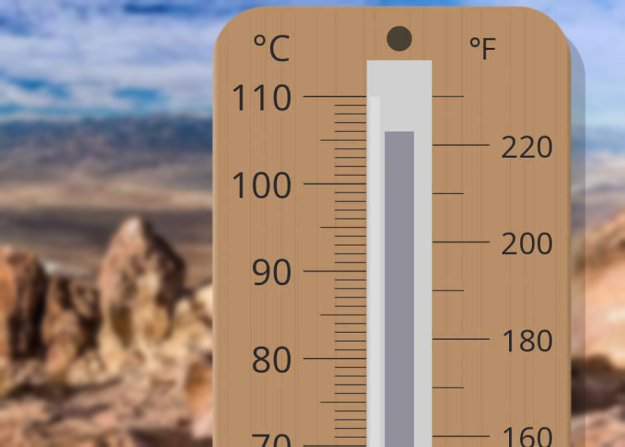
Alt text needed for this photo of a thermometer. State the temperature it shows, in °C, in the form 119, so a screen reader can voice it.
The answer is 106
